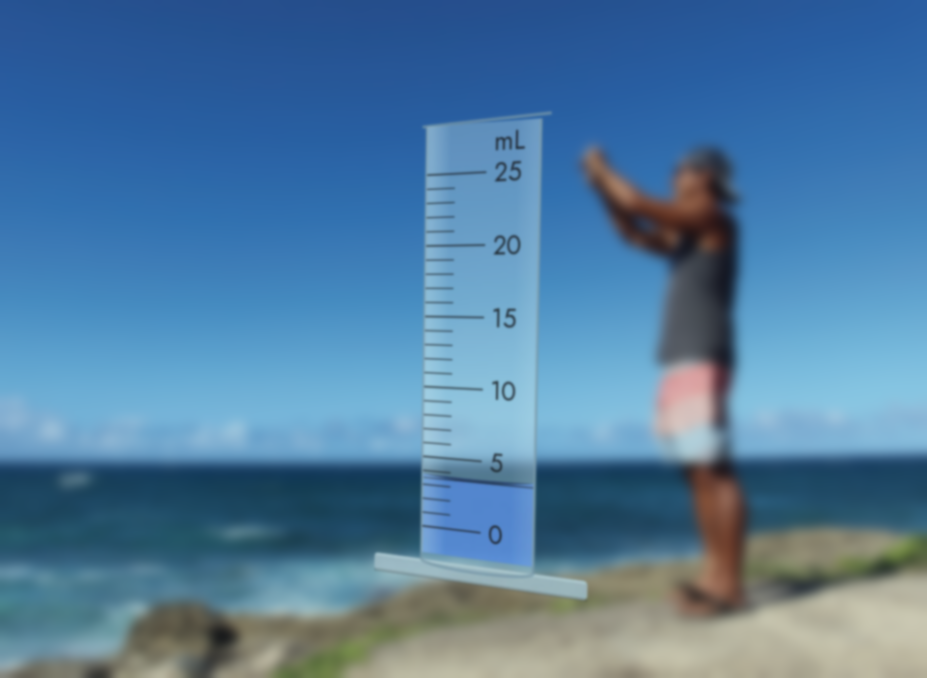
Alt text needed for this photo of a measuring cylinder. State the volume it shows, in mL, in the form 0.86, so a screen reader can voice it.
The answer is 3.5
